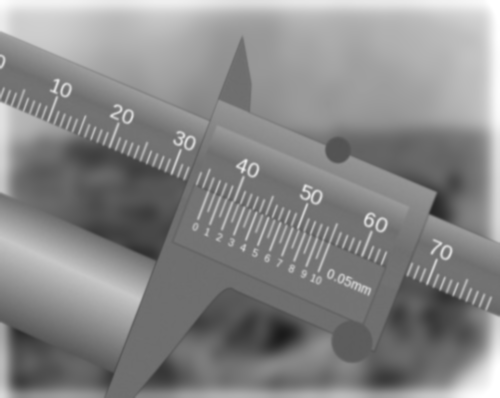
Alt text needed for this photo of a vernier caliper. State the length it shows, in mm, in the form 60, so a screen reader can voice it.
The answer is 36.0
